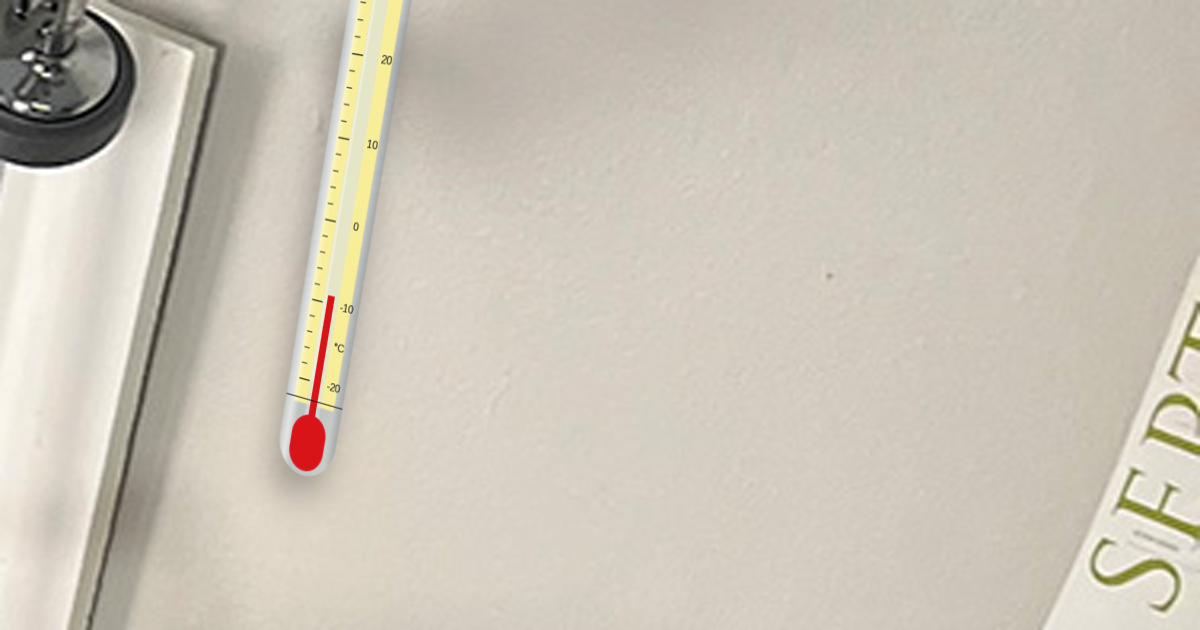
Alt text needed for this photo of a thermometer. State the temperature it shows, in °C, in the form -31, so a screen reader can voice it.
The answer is -9
